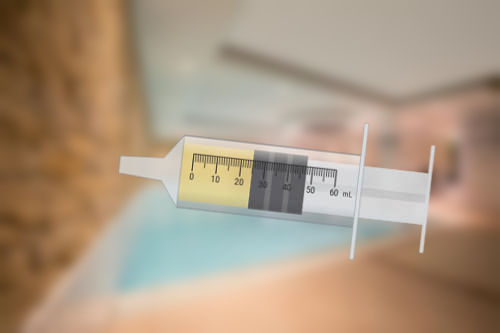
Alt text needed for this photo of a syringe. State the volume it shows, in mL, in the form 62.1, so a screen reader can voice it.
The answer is 25
